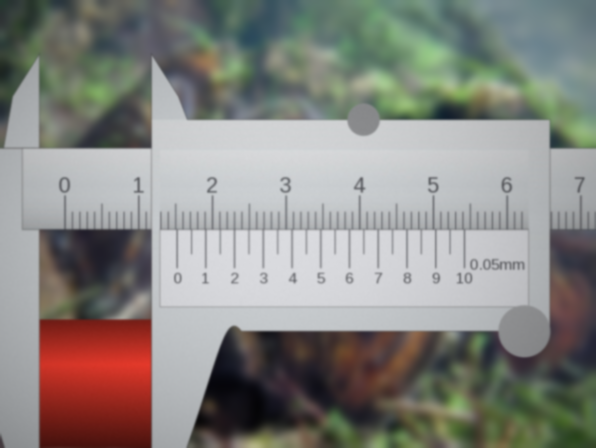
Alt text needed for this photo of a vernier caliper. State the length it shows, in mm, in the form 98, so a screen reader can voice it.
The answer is 15.2
